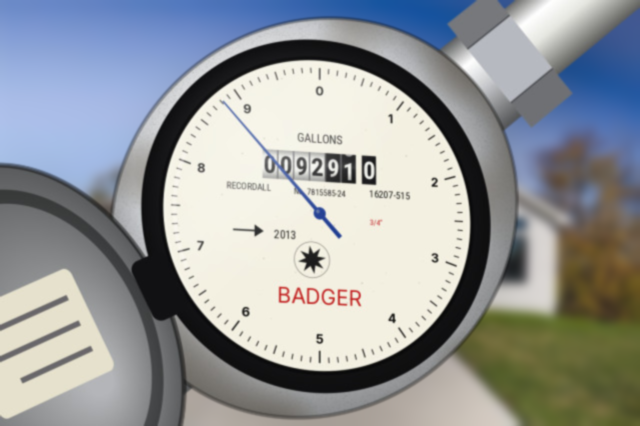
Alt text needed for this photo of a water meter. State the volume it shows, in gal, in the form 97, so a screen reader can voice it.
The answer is 92908.8
